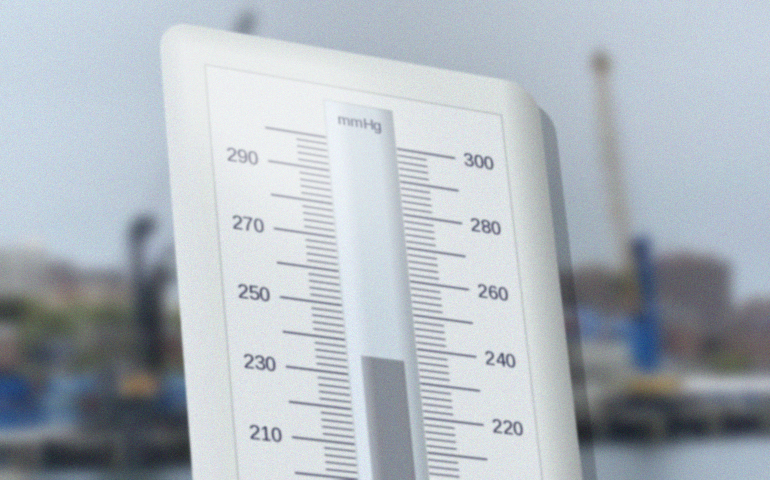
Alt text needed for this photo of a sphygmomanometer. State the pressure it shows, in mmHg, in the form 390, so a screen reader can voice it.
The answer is 236
